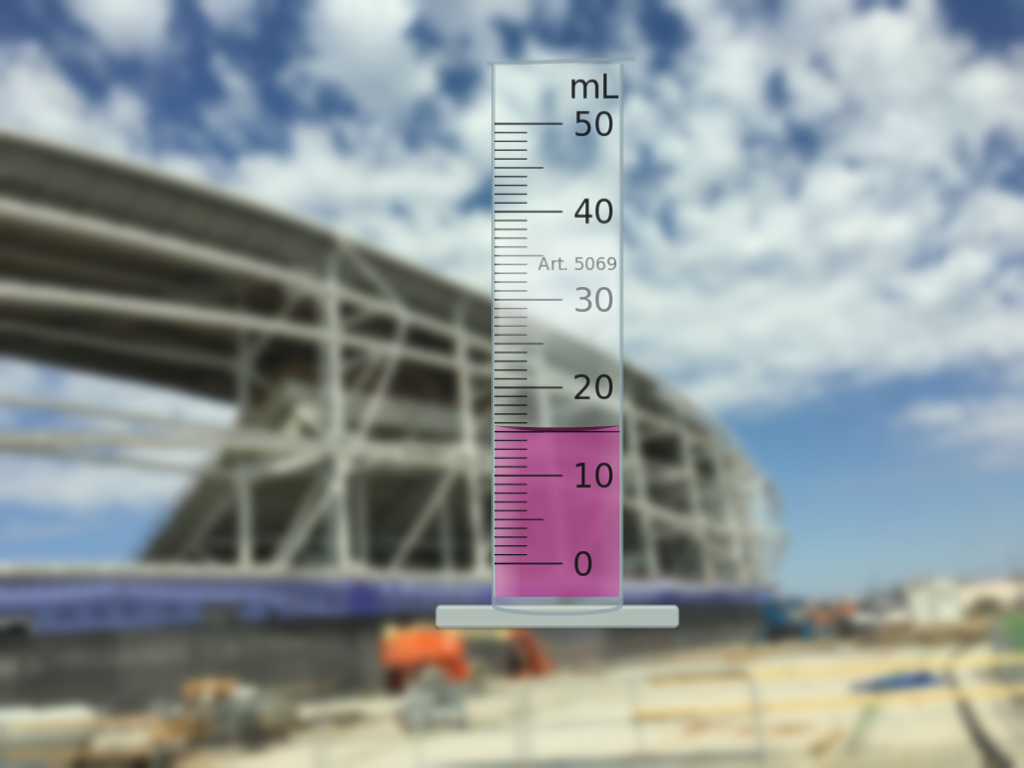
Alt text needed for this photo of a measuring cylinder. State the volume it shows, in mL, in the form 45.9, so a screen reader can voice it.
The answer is 15
